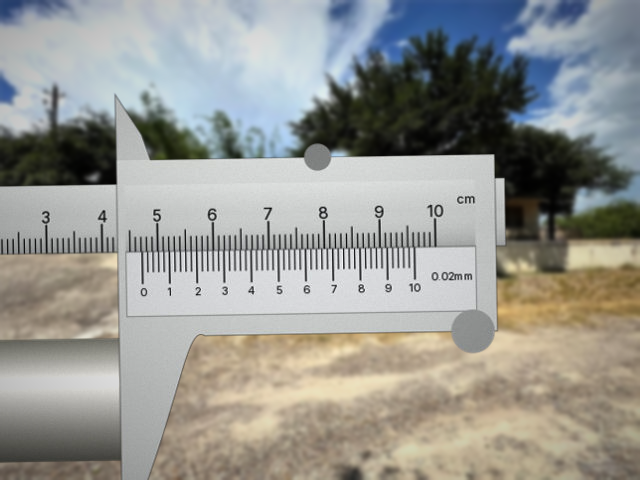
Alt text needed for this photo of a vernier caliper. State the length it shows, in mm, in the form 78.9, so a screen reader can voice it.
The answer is 47.2
